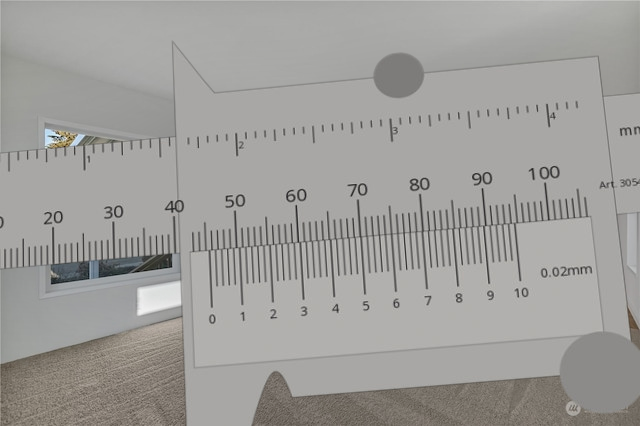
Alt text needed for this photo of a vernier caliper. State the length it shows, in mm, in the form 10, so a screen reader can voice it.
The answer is 45.6
